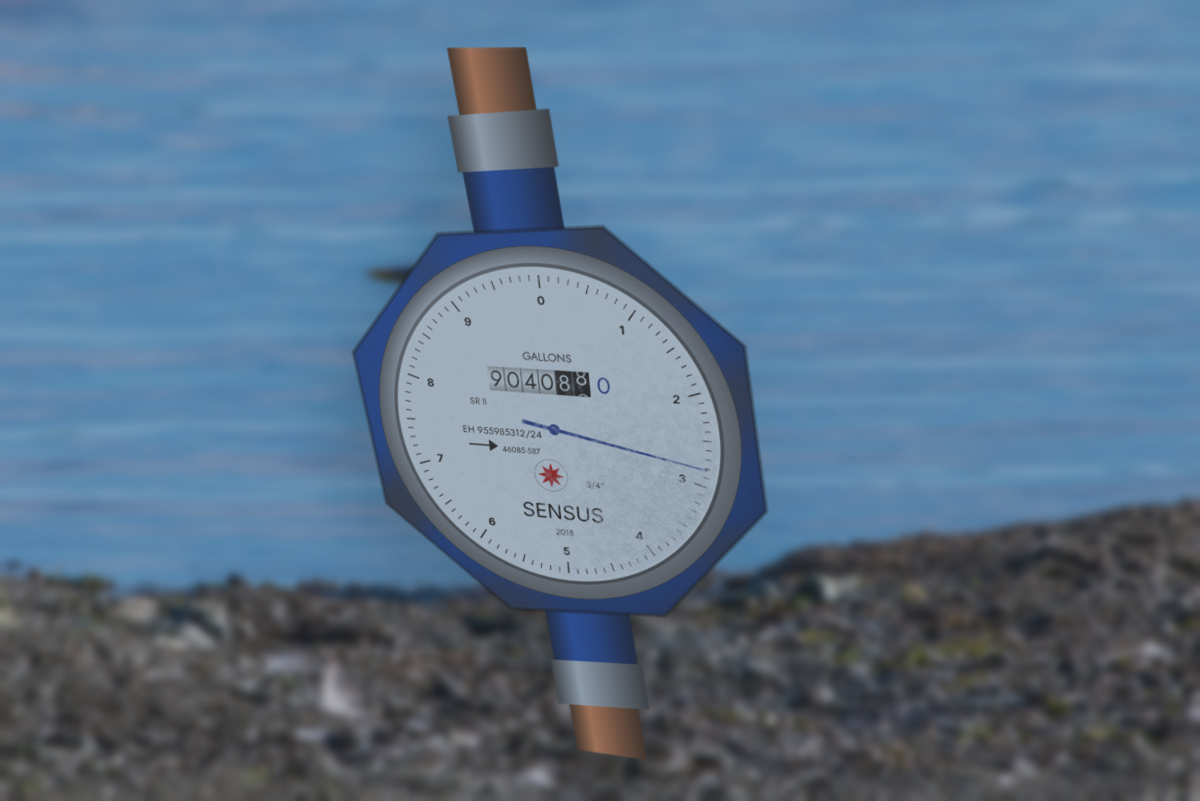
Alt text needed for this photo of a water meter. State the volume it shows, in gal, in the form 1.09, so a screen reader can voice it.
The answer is 9040882.8
